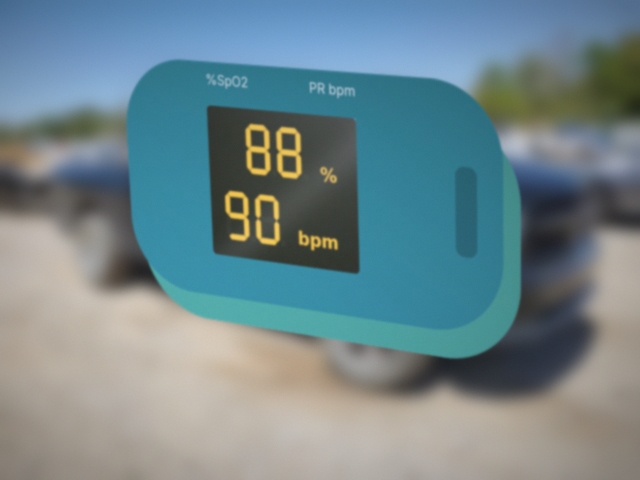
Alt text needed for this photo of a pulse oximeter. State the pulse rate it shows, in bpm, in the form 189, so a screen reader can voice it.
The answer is 90
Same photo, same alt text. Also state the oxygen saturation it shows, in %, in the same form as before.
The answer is 88
